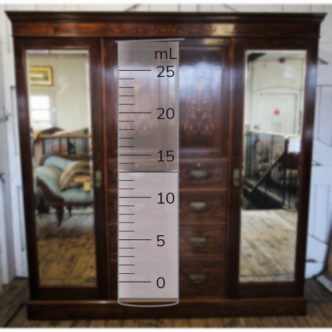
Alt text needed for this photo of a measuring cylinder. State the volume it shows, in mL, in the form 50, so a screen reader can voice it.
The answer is 13
